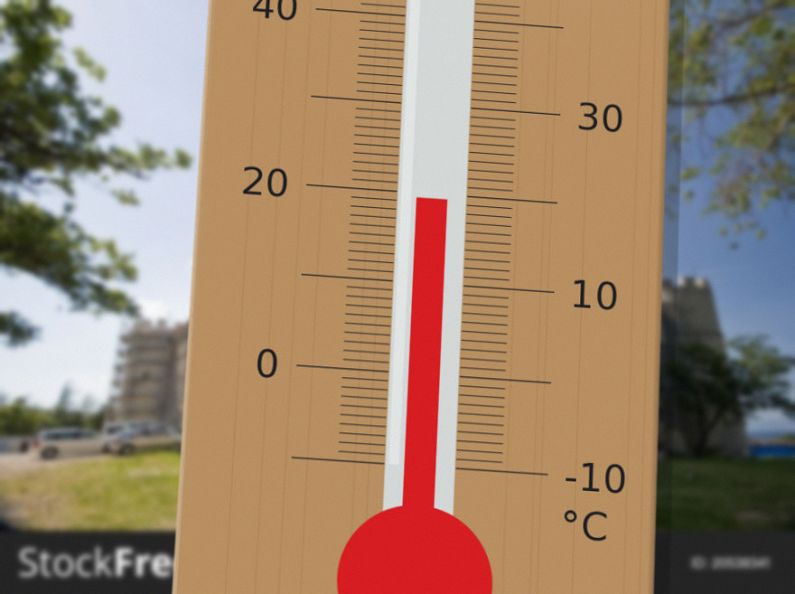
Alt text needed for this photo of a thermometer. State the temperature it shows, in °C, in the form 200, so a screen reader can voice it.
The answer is 19.5
